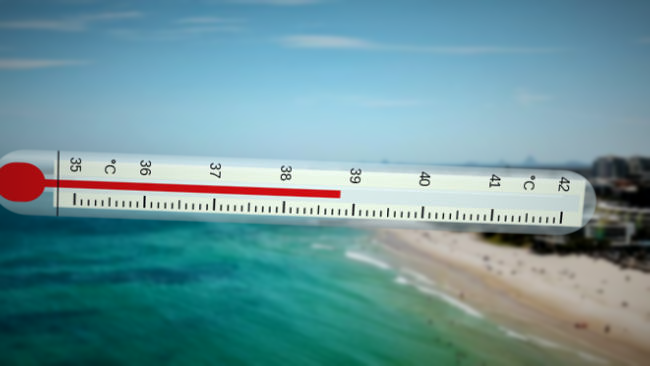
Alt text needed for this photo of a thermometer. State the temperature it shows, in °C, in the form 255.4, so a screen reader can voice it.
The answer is 38.8
